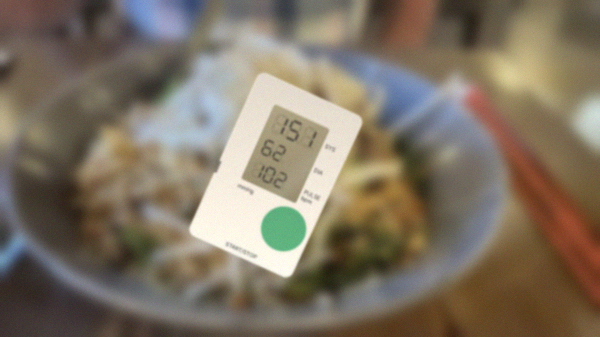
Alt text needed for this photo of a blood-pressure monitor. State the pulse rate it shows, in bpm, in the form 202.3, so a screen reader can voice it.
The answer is 102
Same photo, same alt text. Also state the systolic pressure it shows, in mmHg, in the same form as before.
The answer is 151
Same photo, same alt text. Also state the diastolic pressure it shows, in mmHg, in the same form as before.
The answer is 62
